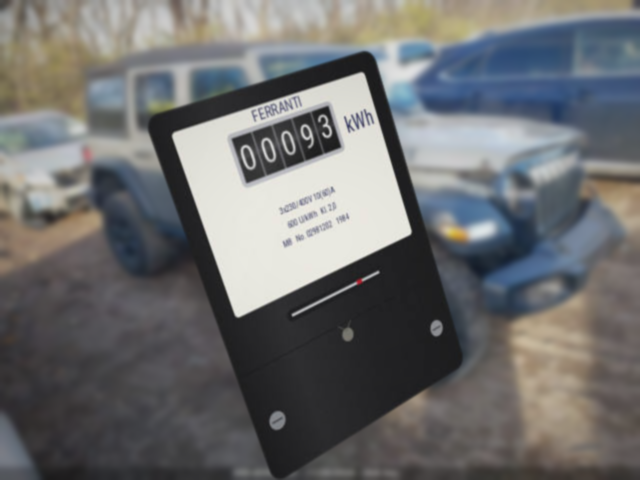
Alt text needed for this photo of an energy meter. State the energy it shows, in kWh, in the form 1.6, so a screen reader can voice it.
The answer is 93
